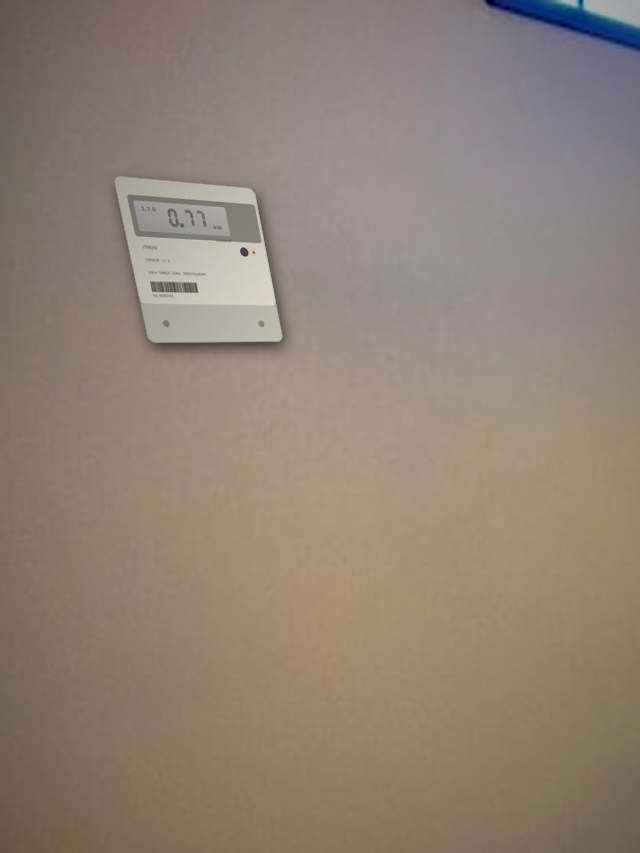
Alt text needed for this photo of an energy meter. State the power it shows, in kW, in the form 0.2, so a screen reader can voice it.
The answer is 0.77
